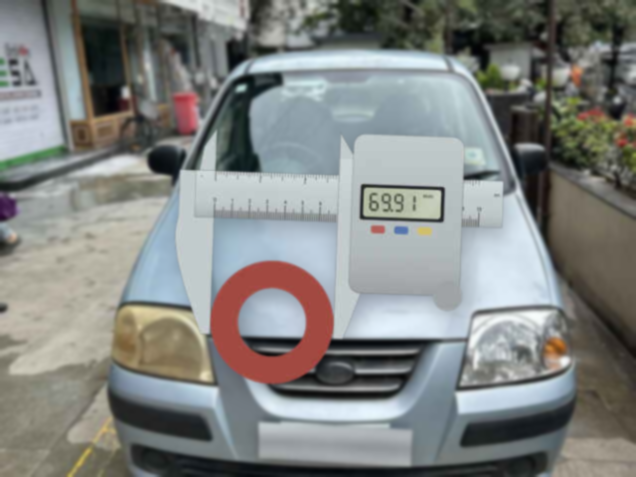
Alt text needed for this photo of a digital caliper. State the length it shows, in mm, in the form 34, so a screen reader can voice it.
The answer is 69.91
